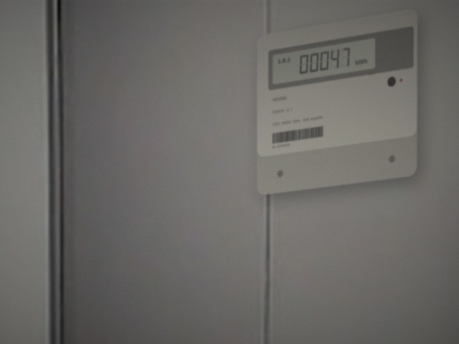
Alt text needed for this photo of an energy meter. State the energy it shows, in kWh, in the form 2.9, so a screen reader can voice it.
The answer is 47
